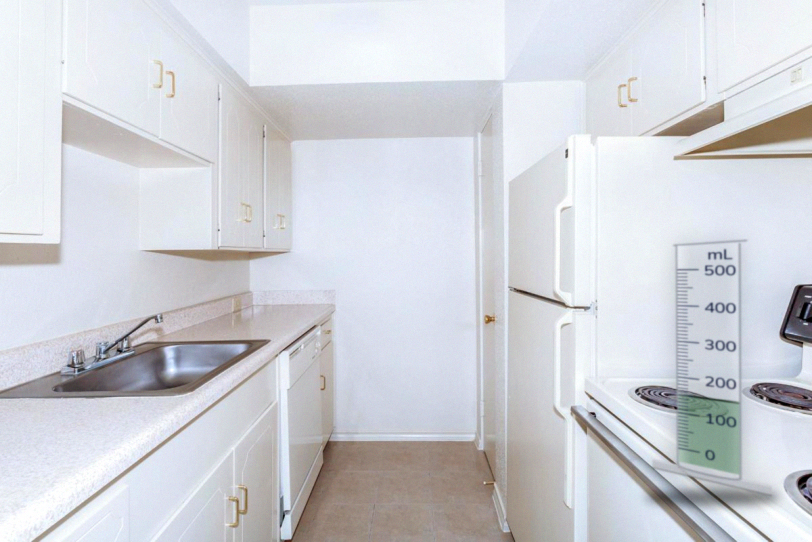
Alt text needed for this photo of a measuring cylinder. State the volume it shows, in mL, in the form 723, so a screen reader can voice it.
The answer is 150
